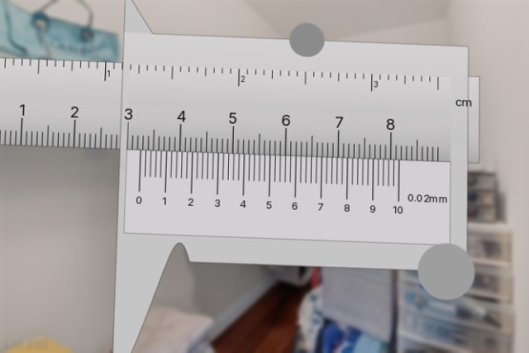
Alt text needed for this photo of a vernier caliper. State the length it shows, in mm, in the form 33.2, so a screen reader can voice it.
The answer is 32.6
